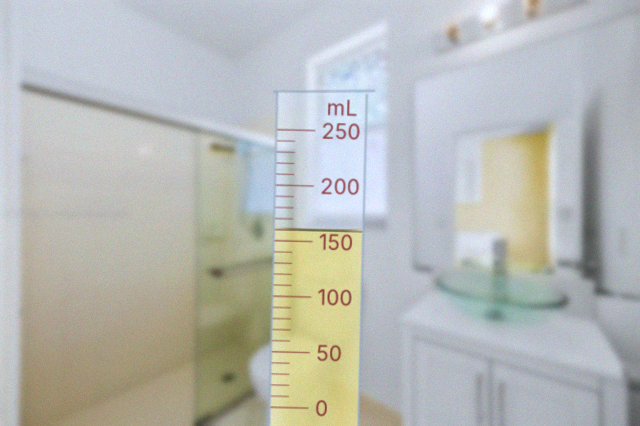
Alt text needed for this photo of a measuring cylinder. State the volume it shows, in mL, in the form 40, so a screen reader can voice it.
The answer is 160
